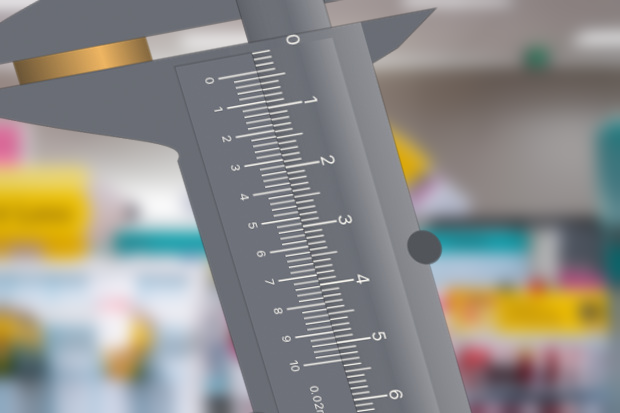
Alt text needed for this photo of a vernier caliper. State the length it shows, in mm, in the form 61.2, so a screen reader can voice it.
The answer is 4.0
